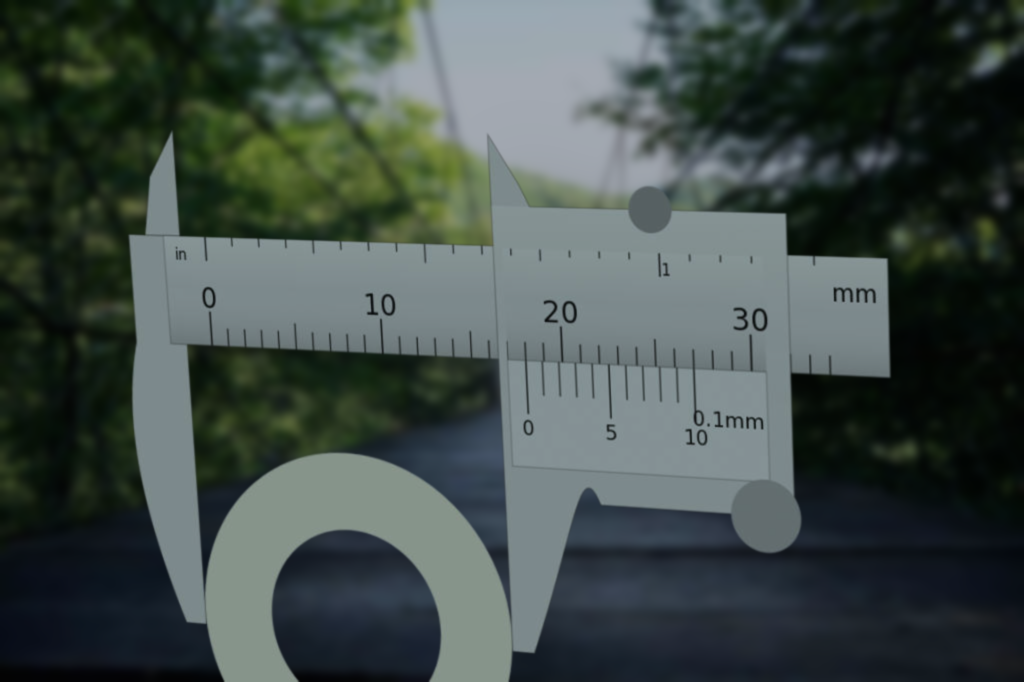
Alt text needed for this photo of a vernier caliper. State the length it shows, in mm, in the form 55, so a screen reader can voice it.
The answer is 18.0
